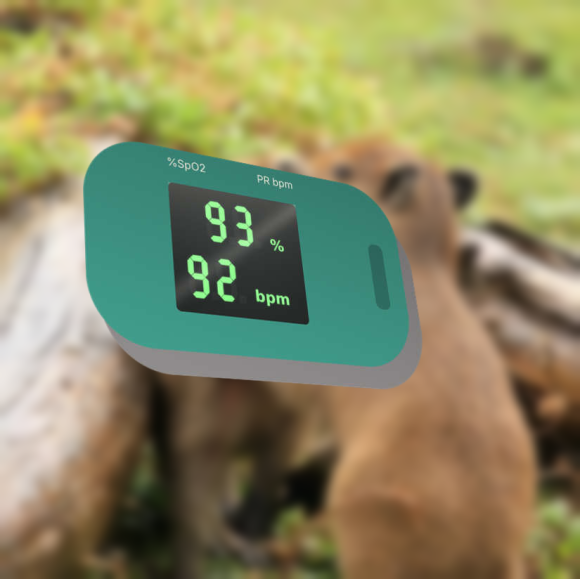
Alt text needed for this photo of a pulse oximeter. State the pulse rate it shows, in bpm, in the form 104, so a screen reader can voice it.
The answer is 92
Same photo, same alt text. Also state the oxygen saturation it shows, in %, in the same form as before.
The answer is 93
